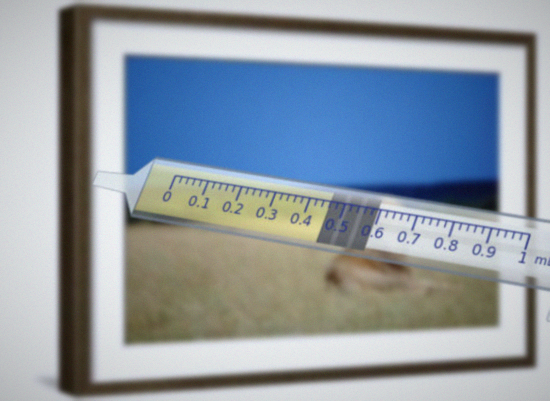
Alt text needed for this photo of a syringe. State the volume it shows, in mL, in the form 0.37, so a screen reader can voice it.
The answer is 0.46
